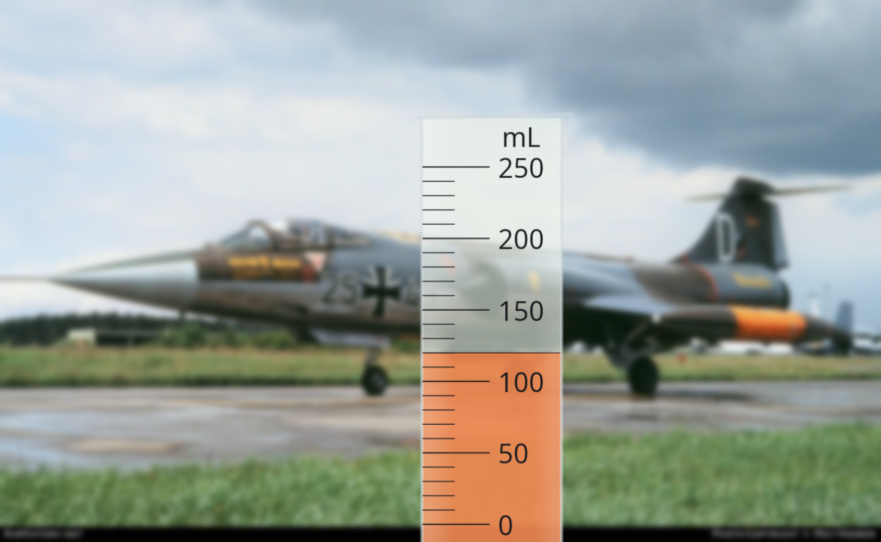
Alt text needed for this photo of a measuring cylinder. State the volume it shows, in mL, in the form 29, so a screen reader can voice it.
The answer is 120
